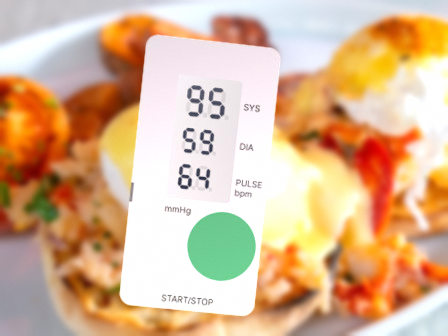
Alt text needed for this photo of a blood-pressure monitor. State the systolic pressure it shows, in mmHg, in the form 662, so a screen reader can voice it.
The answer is 95
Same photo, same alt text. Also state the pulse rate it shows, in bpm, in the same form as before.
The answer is 64
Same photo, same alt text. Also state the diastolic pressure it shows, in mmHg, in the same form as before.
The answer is 59
